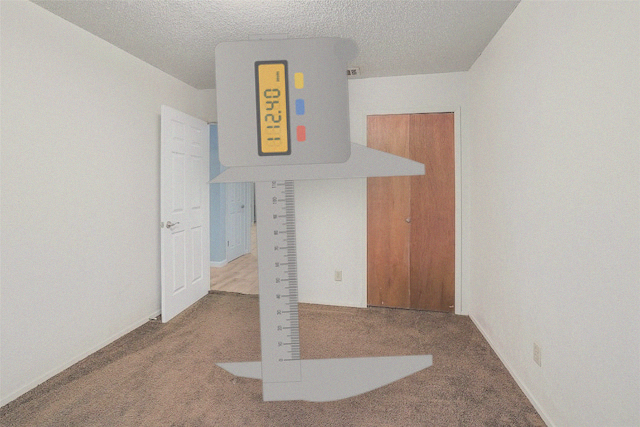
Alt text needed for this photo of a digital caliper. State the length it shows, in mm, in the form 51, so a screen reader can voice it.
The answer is 112.40
